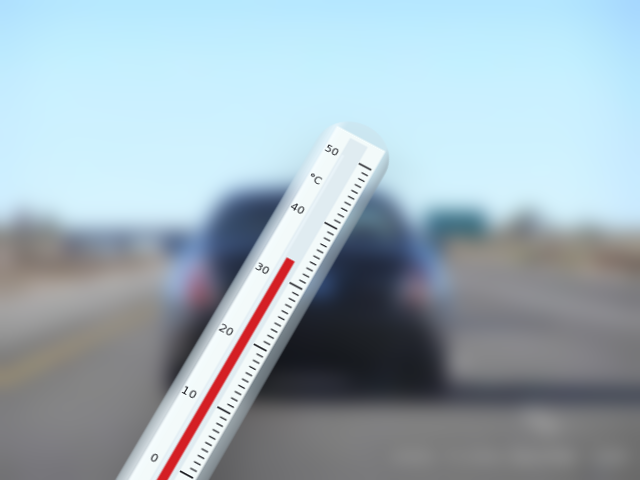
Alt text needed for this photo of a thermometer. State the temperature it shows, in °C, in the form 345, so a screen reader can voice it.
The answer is 33
